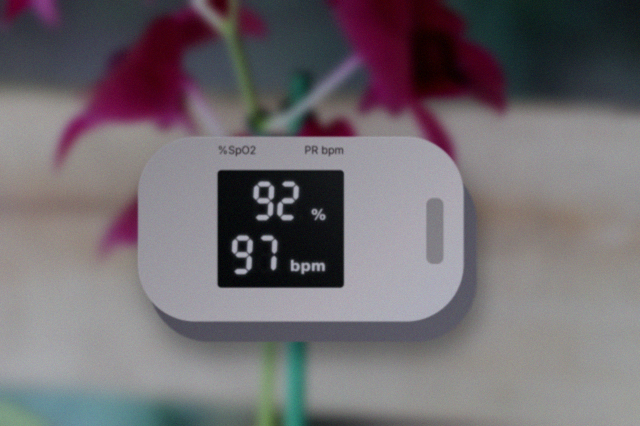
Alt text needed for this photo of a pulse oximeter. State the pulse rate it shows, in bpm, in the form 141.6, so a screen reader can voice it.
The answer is 97
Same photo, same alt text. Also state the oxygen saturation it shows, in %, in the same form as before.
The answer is 92
